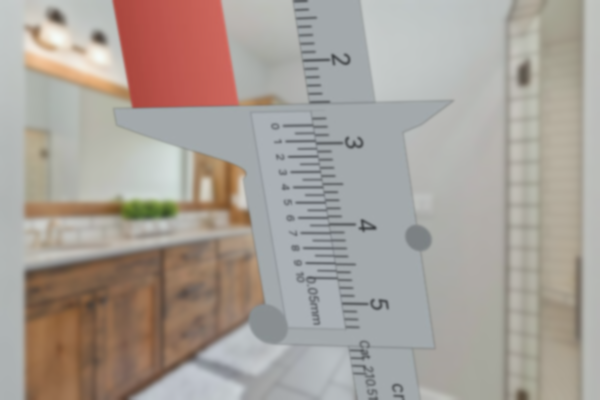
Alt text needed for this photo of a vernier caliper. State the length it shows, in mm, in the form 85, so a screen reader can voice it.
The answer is 27.8
